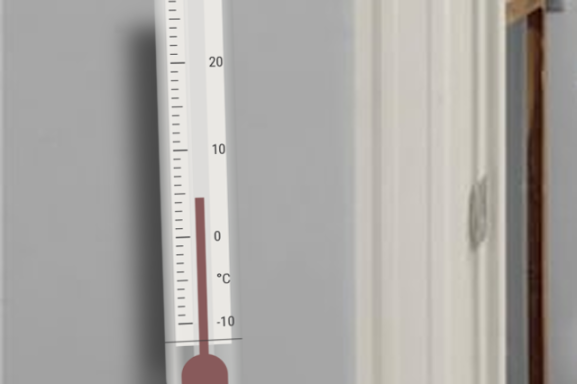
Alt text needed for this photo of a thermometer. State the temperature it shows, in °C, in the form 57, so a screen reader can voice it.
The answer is 4.5
